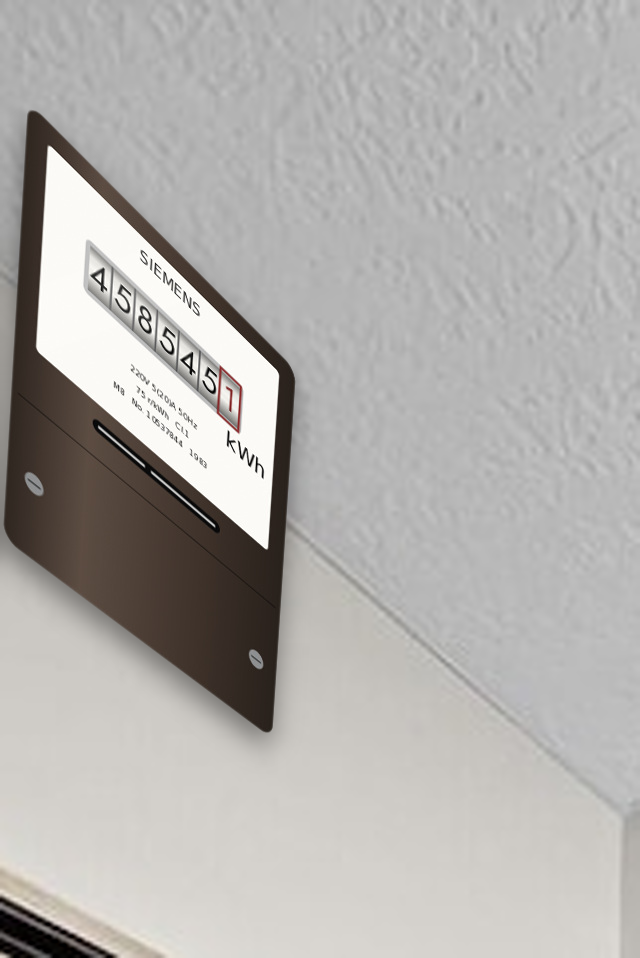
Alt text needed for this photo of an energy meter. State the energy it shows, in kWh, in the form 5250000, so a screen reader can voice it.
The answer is 458545.1
